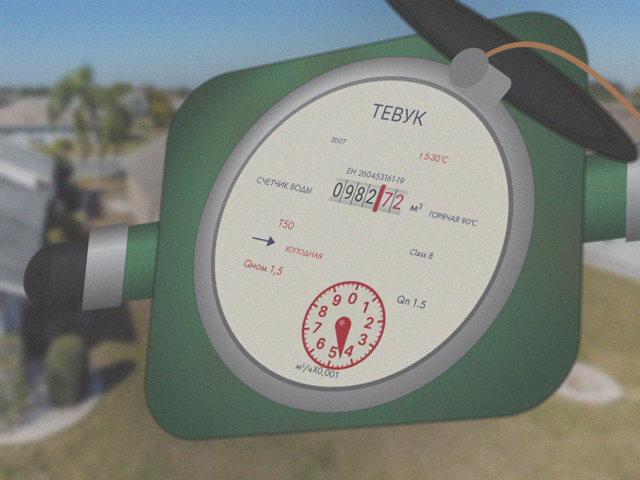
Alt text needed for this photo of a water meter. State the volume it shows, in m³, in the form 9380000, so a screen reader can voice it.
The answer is 982.724
